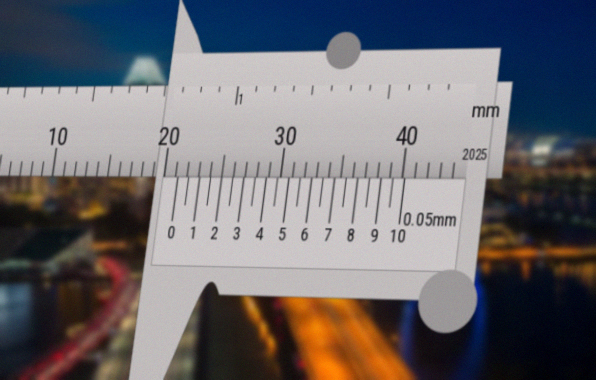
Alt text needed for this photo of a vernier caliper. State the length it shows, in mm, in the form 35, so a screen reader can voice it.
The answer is 21.2
